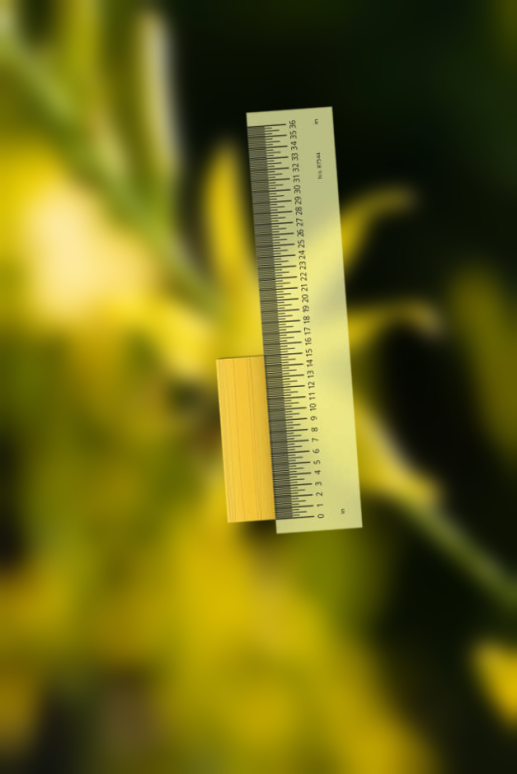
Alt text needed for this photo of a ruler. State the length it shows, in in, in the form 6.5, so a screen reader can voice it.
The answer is 15
